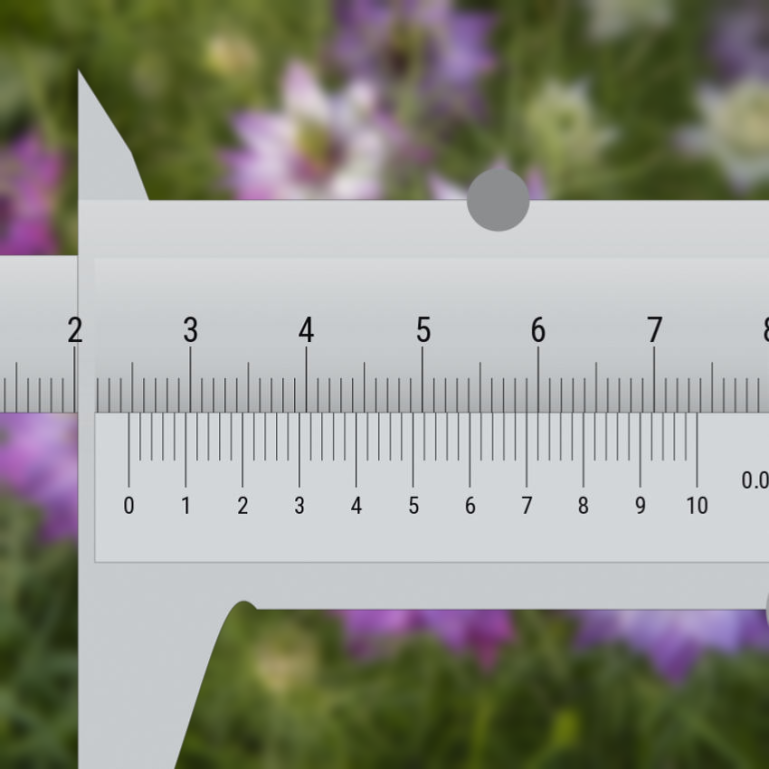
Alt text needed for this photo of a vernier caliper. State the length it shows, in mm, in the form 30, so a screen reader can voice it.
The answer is 24.7
